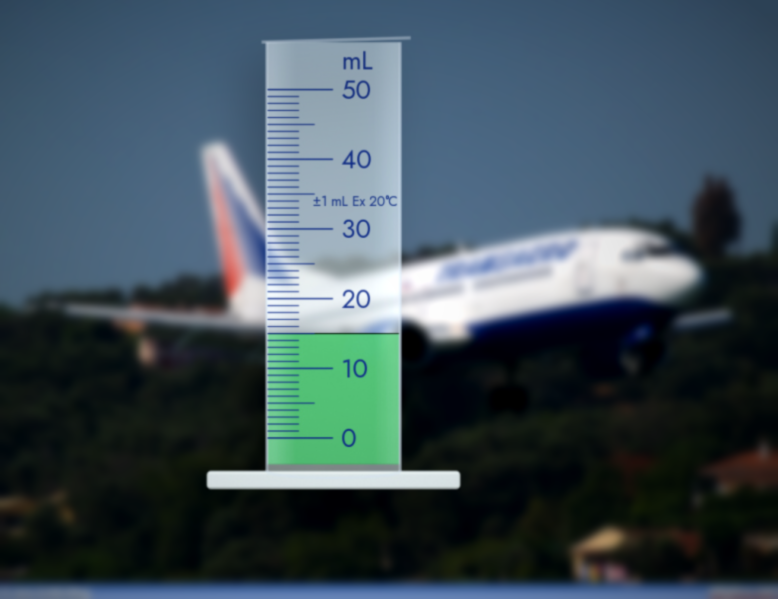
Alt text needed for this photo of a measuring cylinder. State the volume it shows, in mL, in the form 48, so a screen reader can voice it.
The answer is 15
